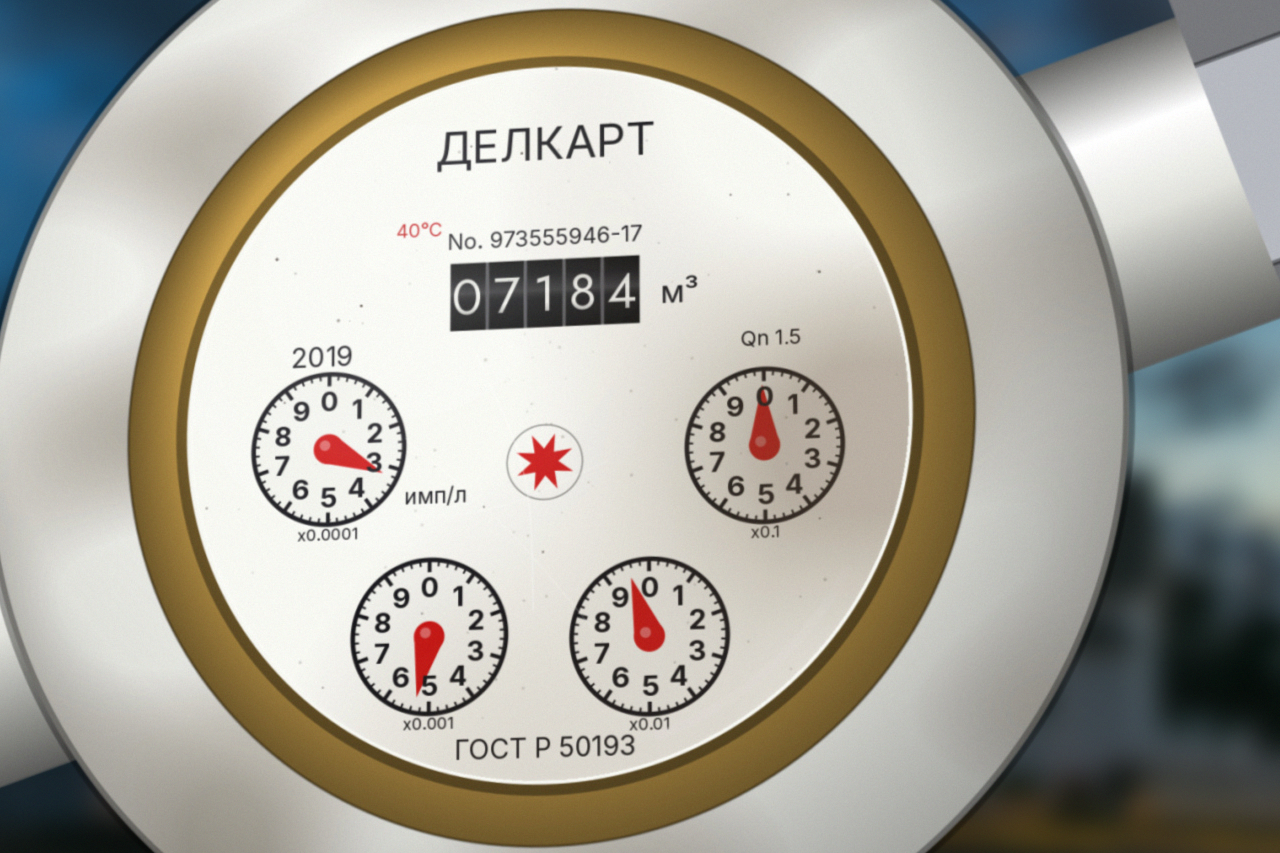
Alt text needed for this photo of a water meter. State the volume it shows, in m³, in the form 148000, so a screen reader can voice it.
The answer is 7183.9953
